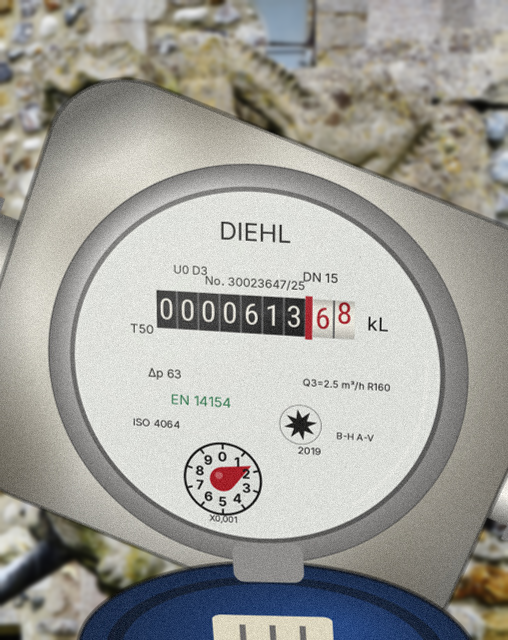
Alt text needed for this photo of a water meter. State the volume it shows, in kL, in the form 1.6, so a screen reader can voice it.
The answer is 613.681
